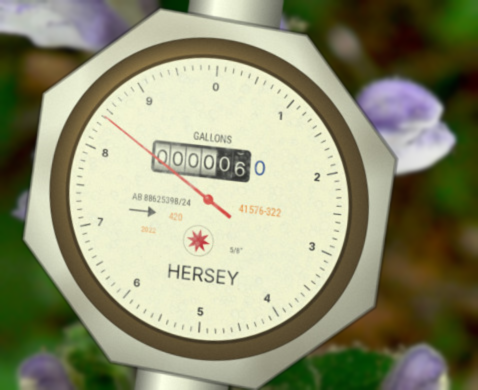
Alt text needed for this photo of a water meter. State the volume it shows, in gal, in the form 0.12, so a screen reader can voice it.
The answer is 58.4
